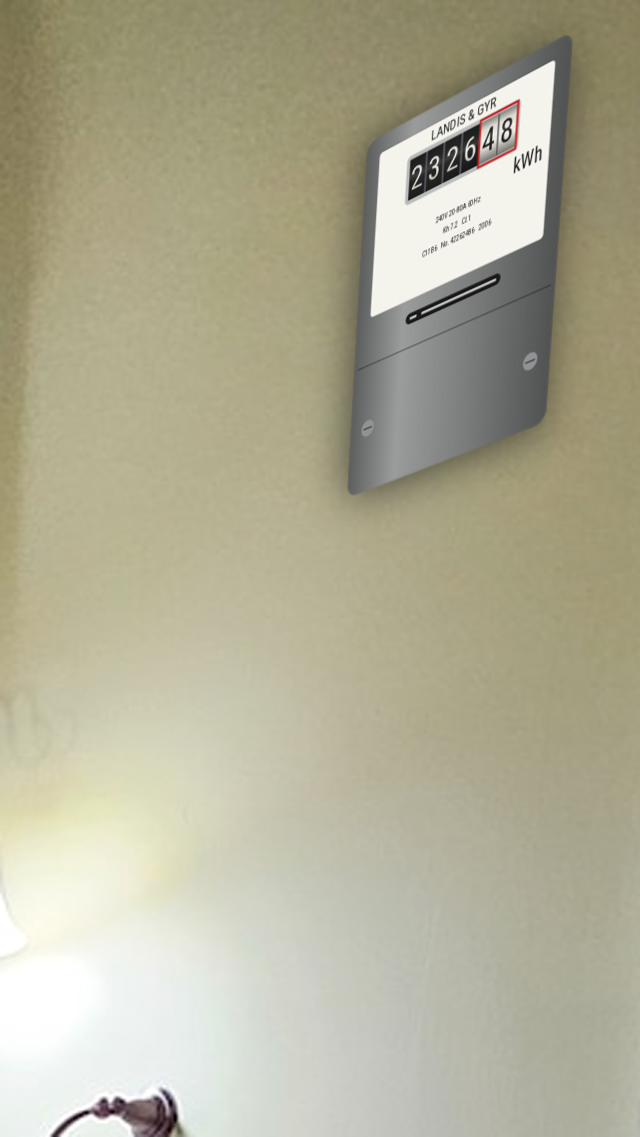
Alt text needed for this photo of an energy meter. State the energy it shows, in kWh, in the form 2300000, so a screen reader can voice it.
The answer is 2326.48
